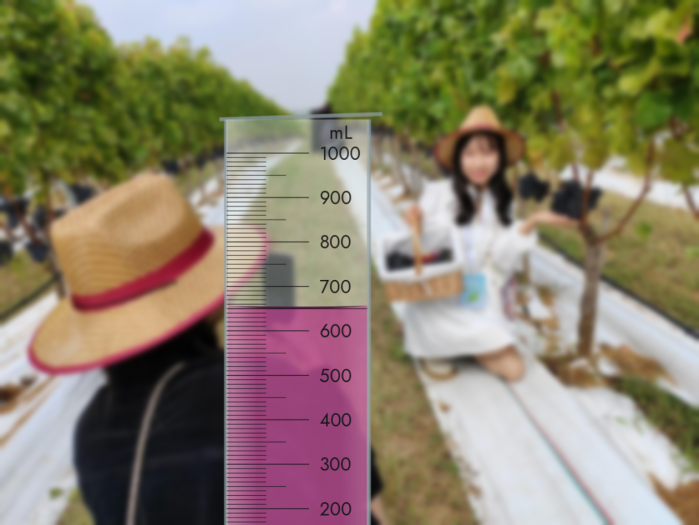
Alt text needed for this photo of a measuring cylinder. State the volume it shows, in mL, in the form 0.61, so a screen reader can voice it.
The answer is 650
